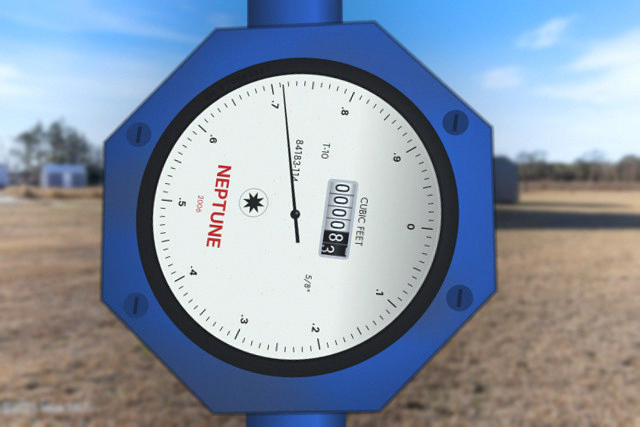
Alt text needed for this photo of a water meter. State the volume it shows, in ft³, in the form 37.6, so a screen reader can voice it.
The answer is 82.71
